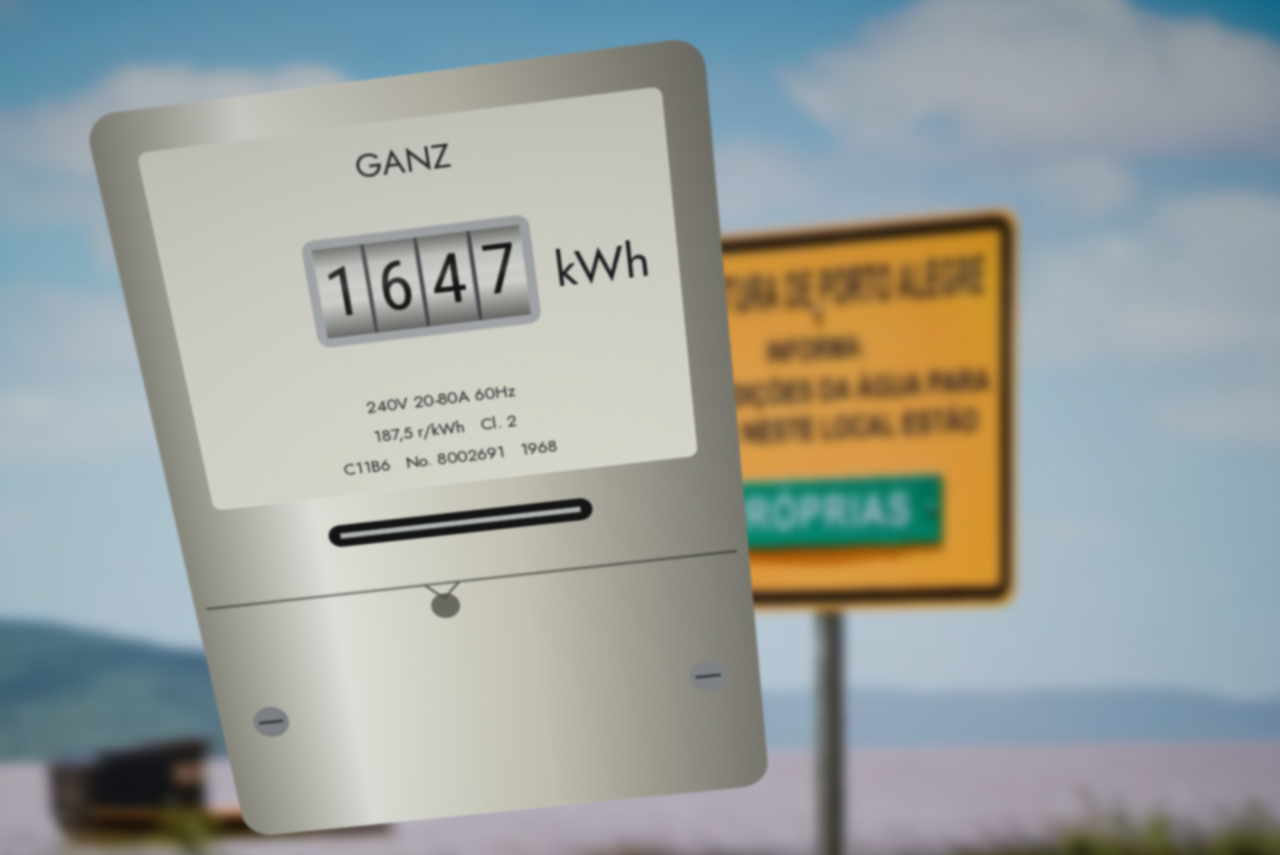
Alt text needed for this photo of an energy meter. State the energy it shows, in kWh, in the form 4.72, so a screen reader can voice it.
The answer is 1647
